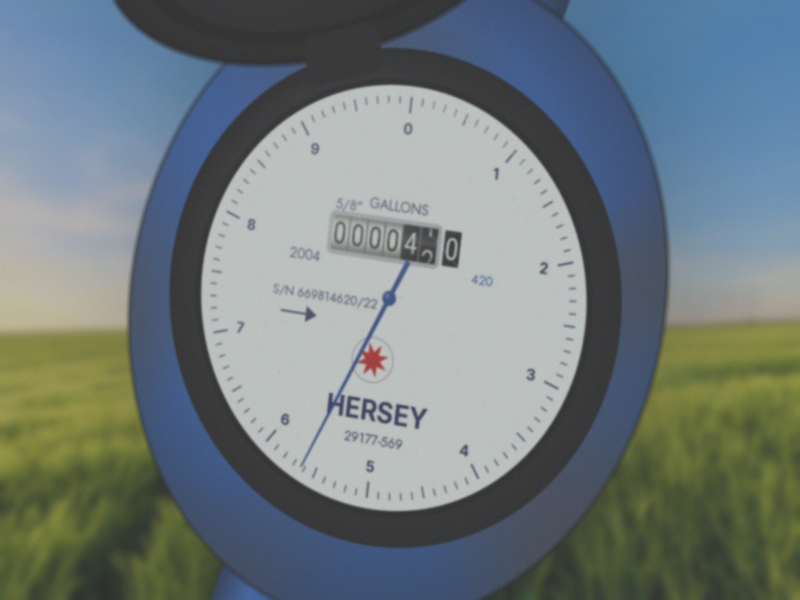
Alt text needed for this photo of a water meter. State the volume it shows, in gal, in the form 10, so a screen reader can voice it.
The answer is 415.6
